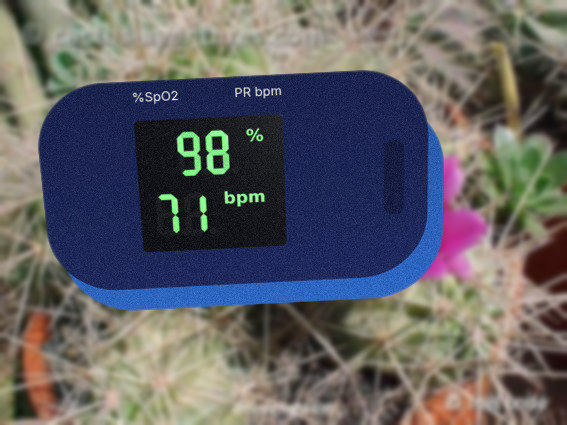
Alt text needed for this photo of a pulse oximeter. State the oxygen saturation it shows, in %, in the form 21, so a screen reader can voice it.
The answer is 98
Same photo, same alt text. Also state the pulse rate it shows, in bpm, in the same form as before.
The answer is 71
